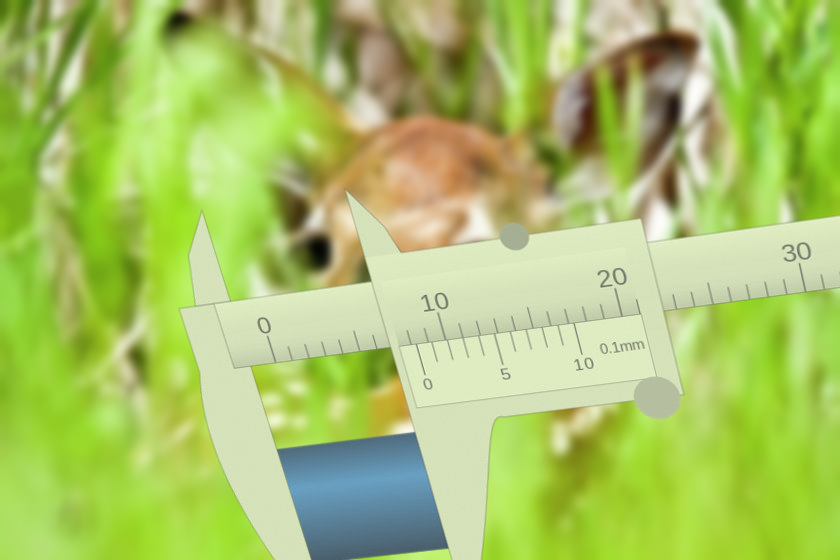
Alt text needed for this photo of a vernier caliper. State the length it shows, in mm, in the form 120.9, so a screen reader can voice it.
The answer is 8.3
